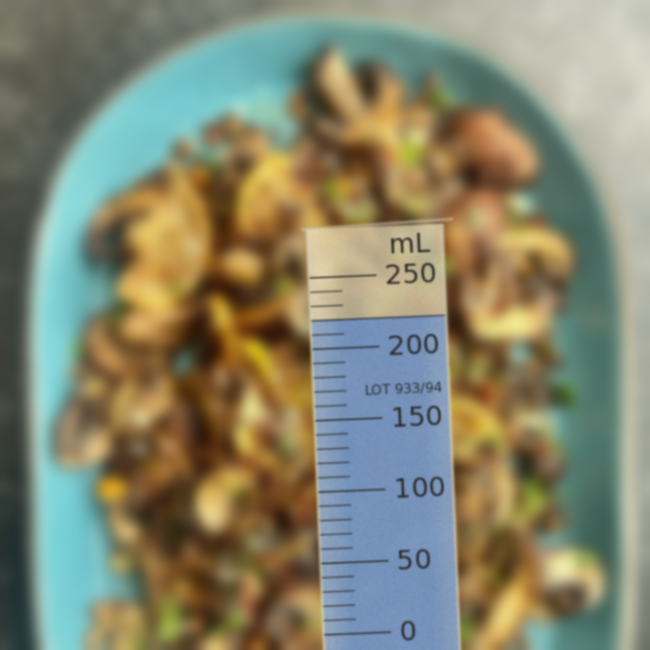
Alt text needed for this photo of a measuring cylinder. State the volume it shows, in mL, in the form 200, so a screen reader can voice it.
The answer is 220
